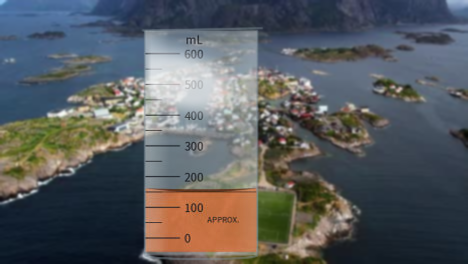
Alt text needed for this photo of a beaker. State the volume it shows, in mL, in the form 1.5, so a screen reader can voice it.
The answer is 150
